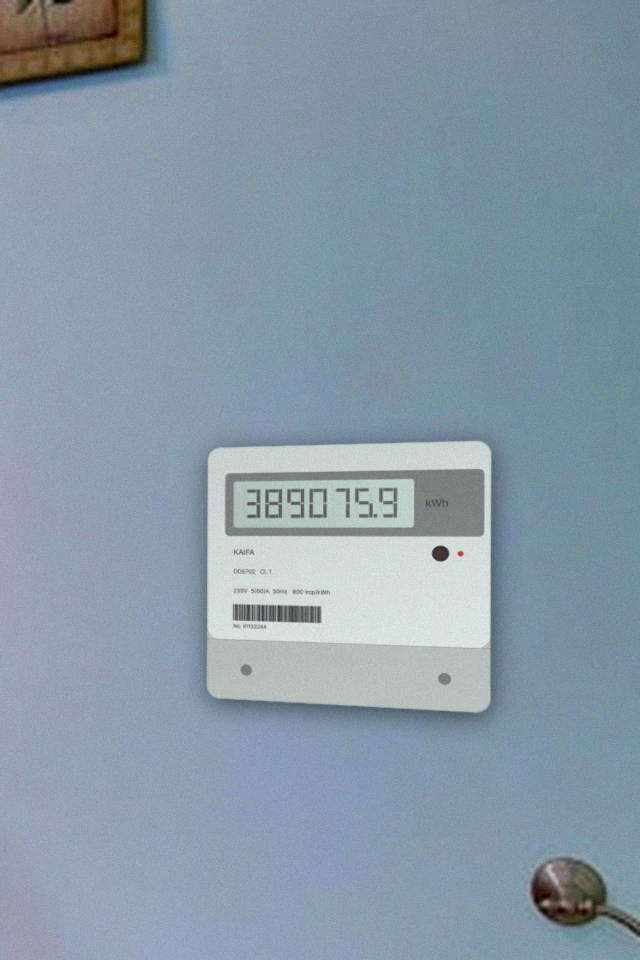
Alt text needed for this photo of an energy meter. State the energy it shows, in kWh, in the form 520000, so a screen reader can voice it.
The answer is 389075.9
